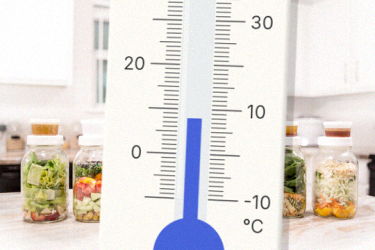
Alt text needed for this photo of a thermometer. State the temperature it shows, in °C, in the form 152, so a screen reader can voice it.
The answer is 8
